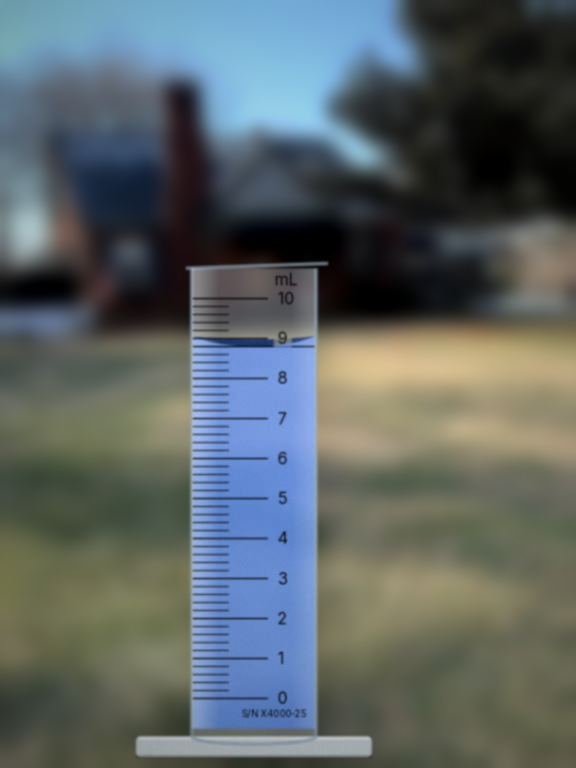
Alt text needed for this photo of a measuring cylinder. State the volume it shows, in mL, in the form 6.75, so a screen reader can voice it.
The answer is 8.8
